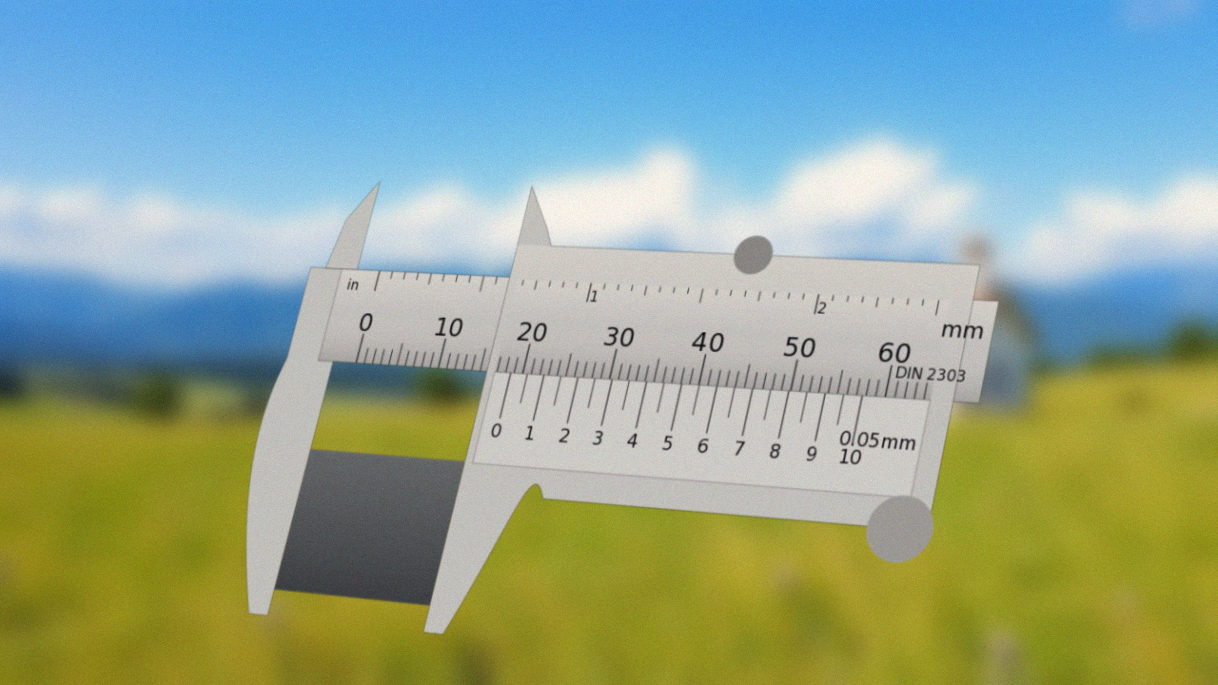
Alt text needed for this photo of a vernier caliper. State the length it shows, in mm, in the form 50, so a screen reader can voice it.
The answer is 18.6
